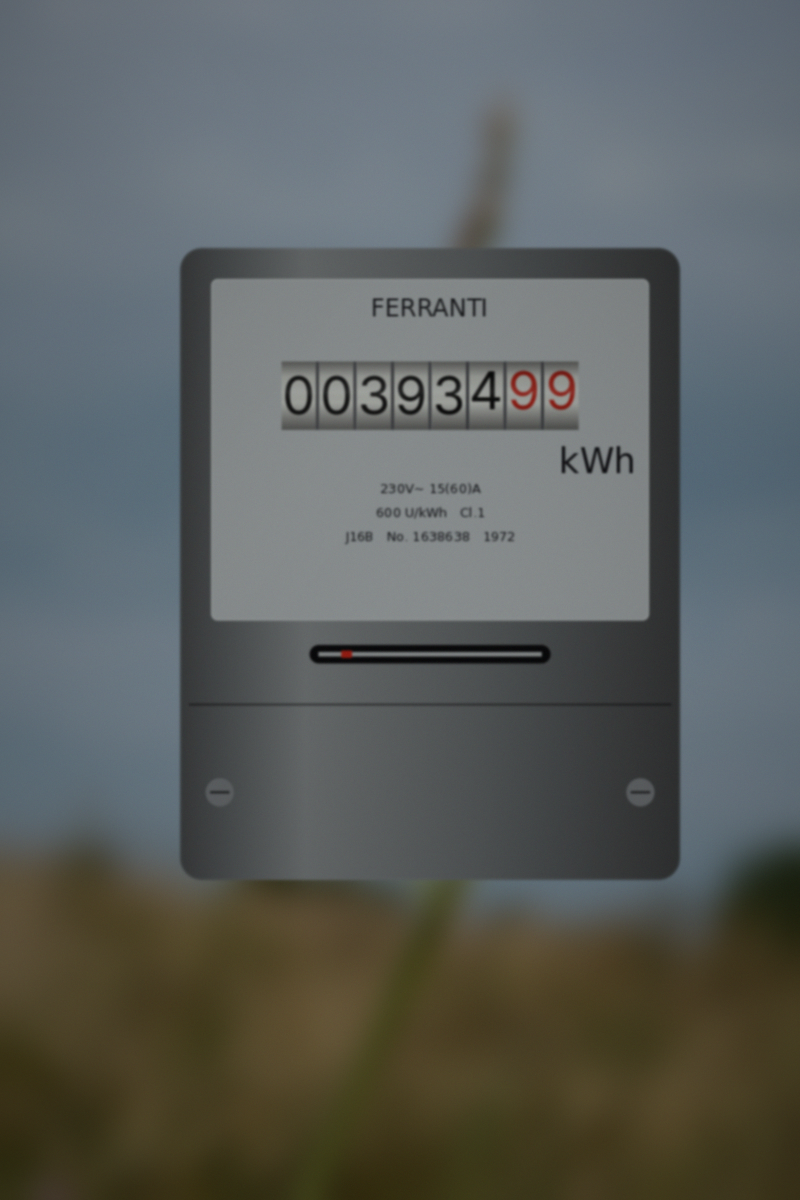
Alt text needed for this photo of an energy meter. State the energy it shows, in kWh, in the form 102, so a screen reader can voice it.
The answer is 3934.99
